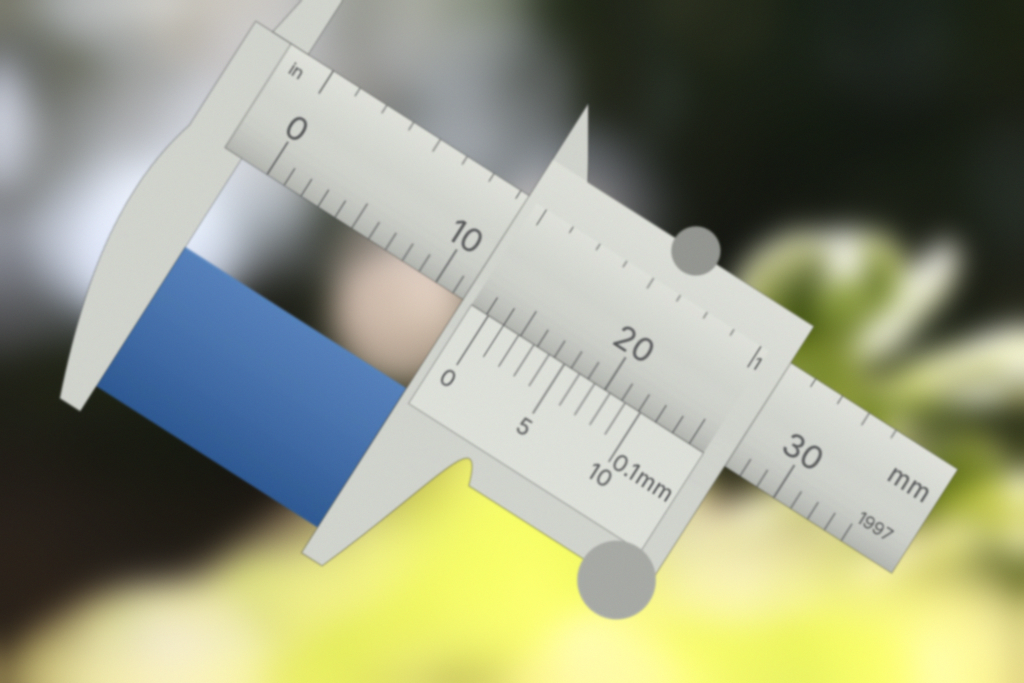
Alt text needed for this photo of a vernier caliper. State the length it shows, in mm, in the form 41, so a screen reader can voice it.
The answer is 13.1
